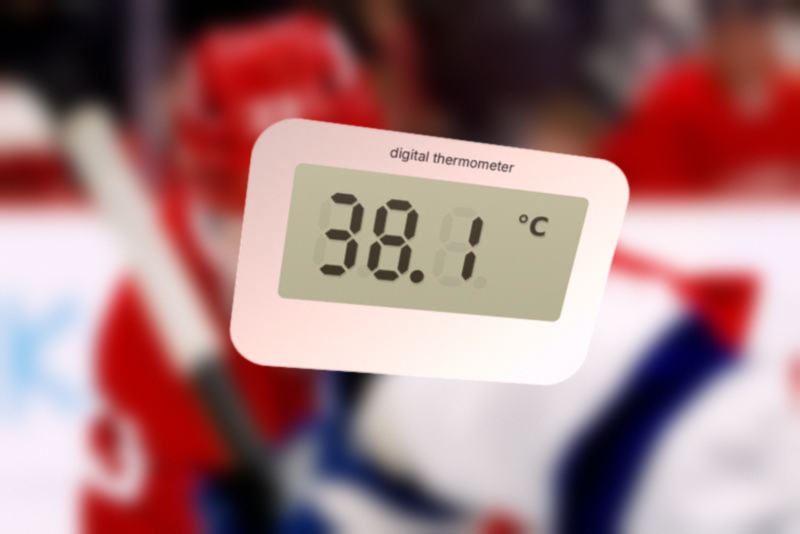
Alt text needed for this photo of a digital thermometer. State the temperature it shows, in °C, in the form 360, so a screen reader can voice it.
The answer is 38.1
